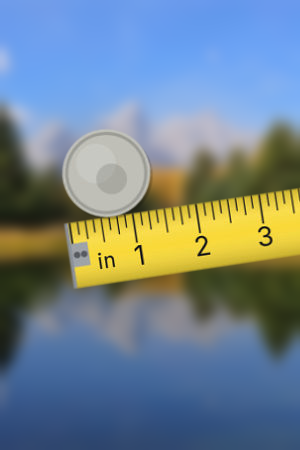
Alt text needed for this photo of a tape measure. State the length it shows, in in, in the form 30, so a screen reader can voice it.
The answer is 1.375
